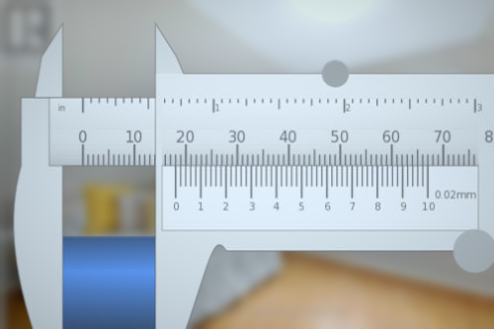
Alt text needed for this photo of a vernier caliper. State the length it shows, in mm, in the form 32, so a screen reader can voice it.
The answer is 18.0
